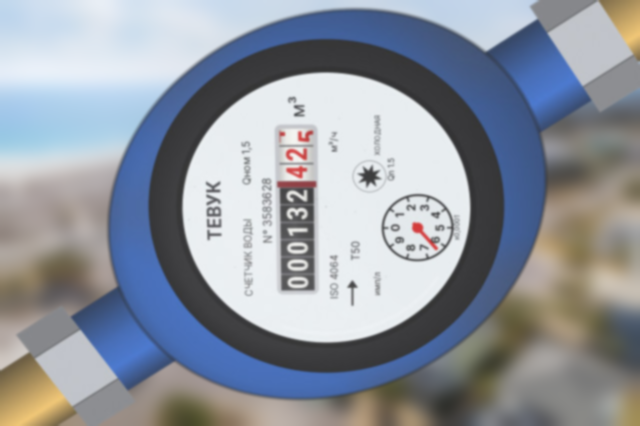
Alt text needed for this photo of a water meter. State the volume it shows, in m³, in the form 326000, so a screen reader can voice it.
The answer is 132.4246
